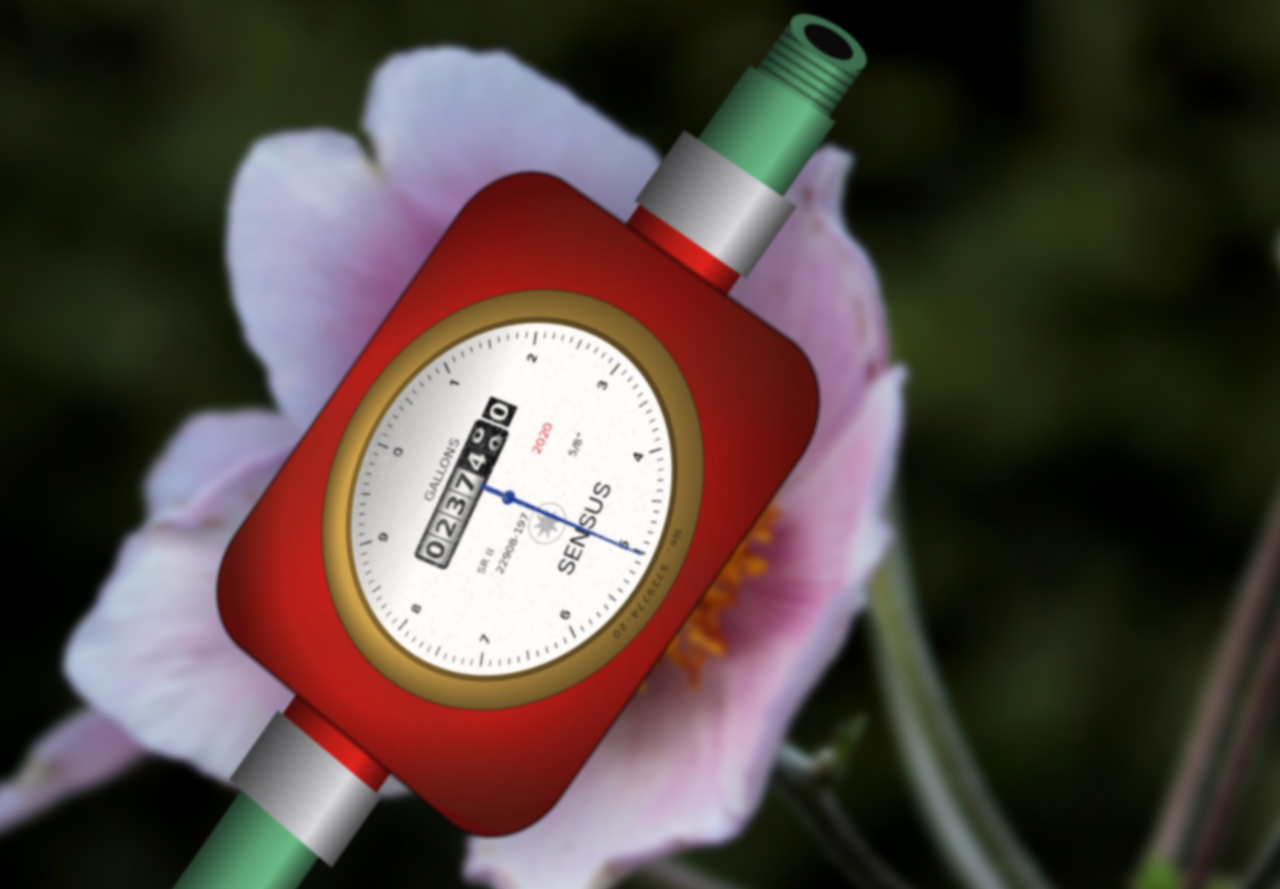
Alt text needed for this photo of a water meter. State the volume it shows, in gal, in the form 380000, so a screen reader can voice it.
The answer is 237485.0
